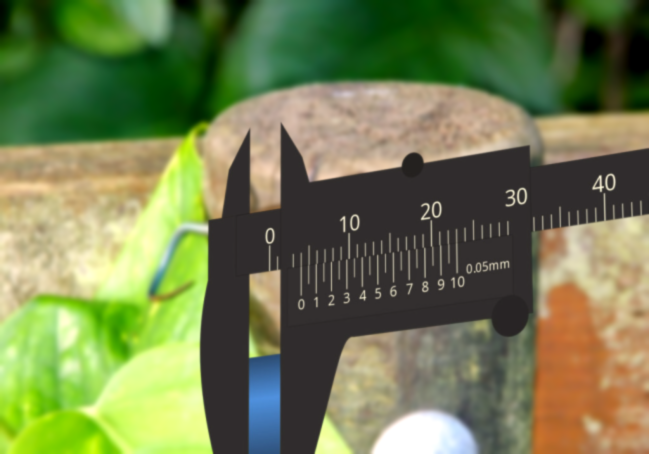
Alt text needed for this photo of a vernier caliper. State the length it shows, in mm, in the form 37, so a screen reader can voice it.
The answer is 4.0
